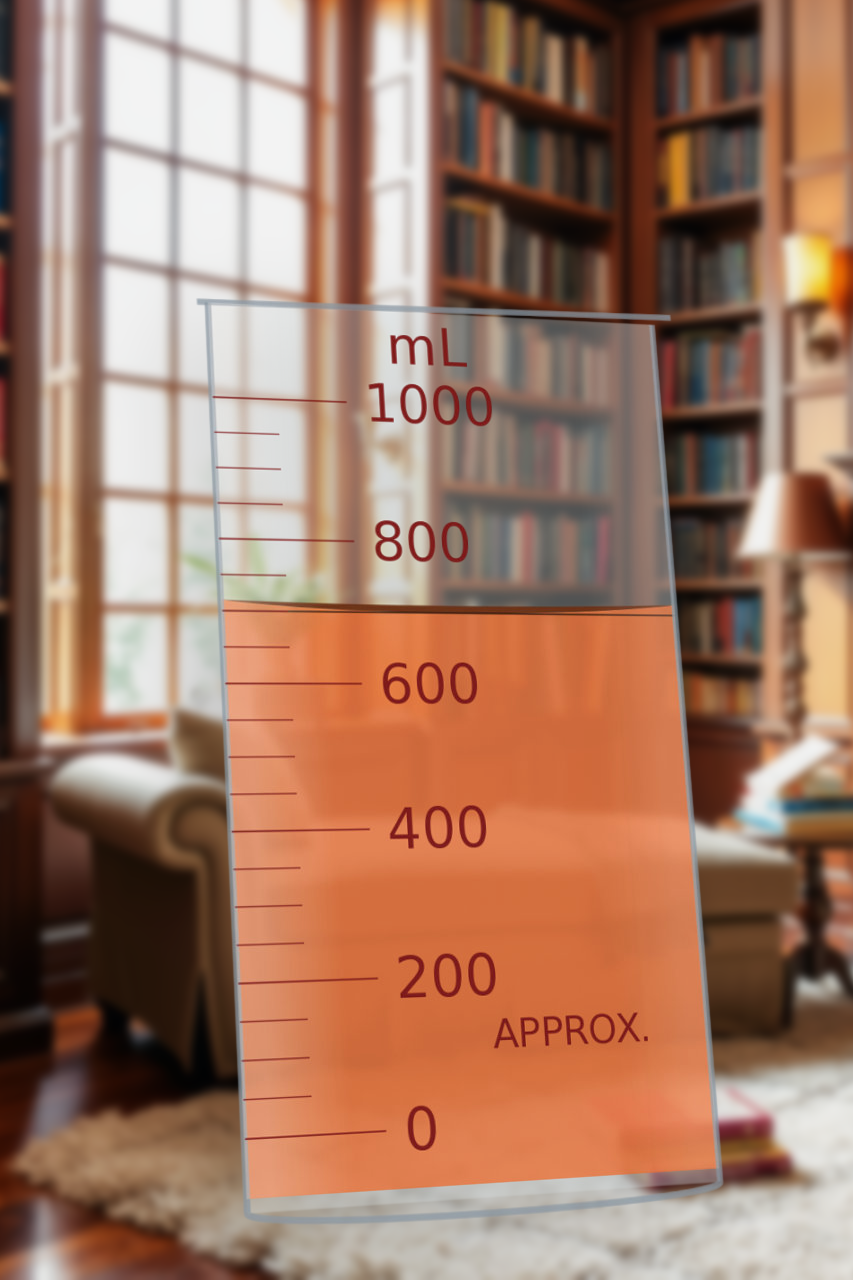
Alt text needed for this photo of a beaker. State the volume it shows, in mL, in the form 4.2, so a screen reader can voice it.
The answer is 700
